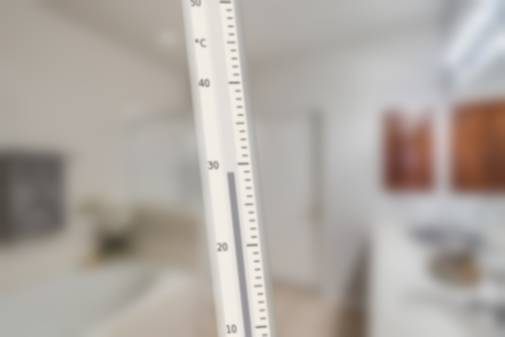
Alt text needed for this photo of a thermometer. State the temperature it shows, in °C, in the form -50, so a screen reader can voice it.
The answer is 29
